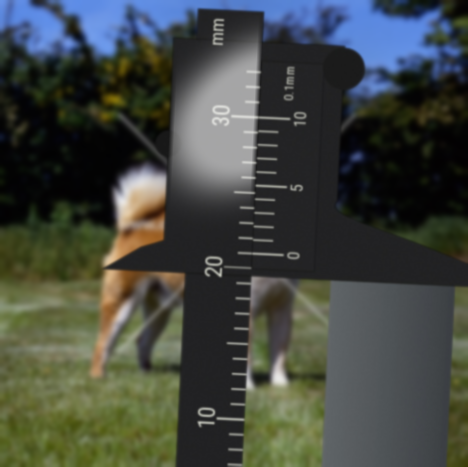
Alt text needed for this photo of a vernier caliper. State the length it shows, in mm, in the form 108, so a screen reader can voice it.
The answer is 21.0
